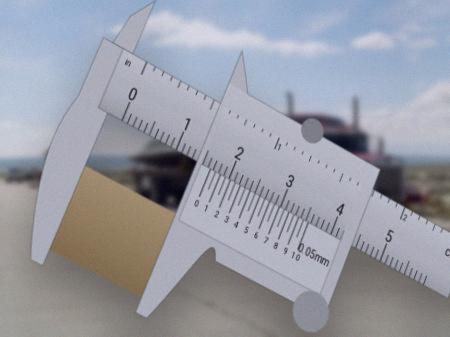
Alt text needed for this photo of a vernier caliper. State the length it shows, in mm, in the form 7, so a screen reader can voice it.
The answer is 16.5
